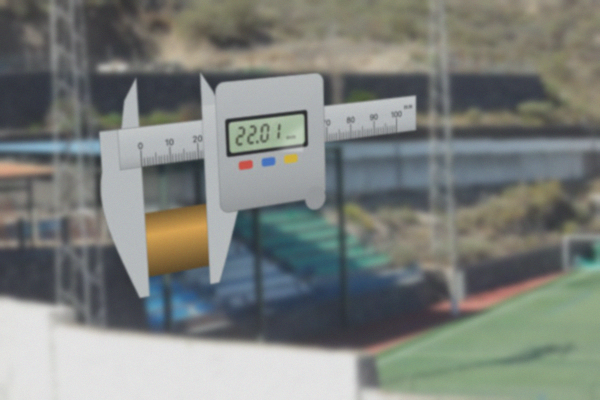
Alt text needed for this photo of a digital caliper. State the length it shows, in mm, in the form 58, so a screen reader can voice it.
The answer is 22.01
